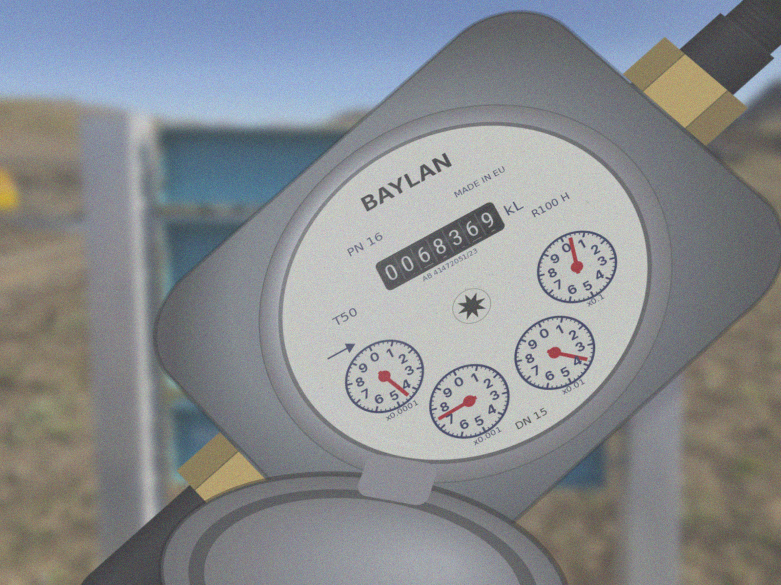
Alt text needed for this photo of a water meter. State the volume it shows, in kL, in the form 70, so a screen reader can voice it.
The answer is 68369.0374
